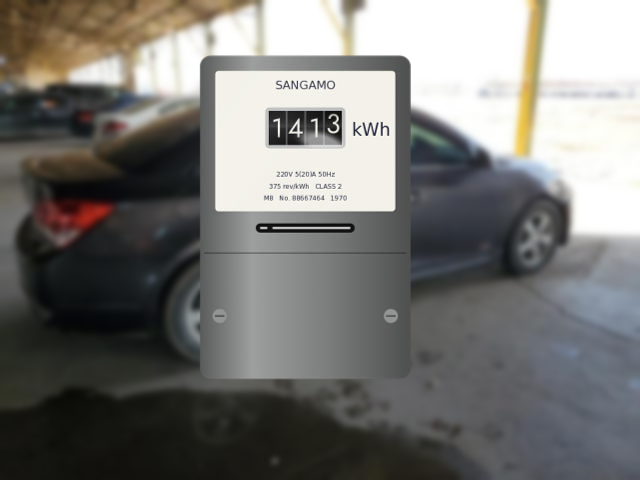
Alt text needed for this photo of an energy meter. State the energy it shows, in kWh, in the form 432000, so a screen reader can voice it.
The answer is 1413
